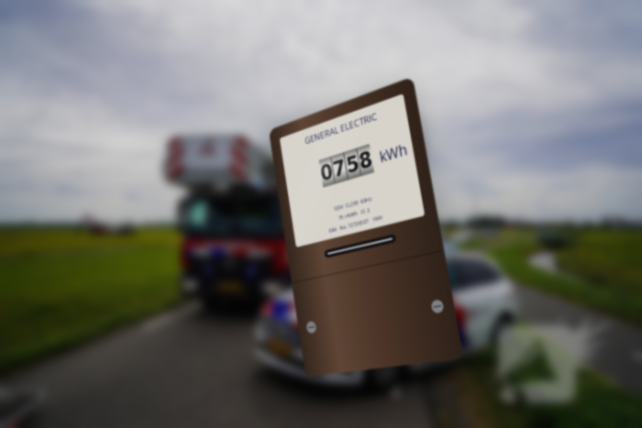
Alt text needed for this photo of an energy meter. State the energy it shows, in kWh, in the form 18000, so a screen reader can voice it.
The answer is 758
